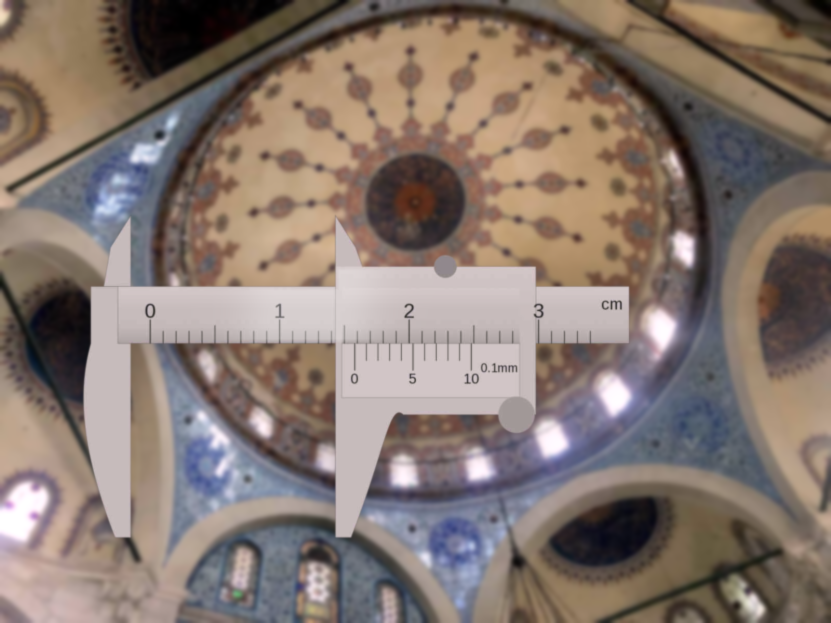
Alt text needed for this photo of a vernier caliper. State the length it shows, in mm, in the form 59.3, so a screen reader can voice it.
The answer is 15.8
